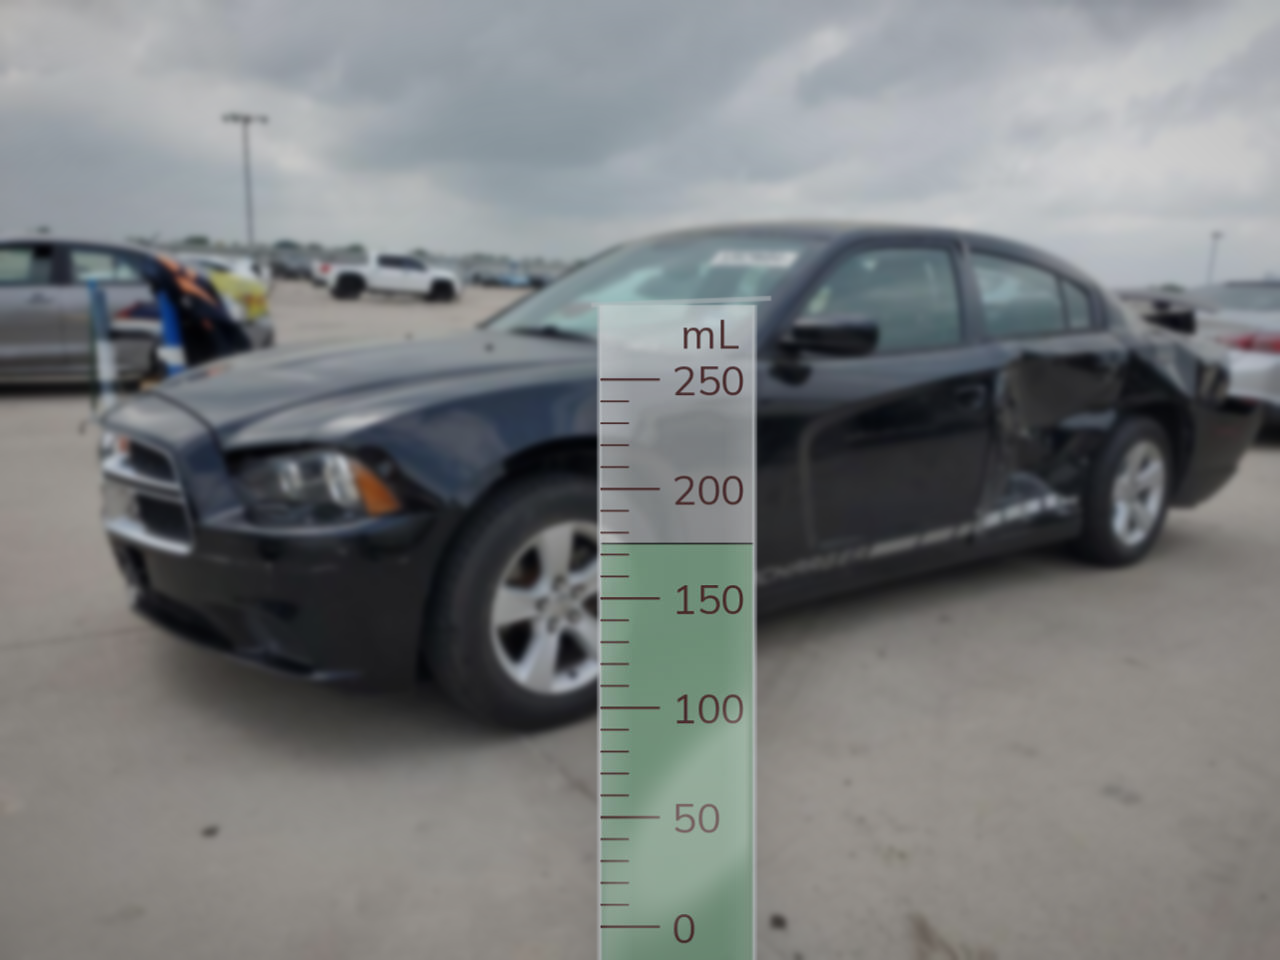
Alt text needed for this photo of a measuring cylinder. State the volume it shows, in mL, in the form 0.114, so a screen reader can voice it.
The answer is 175
